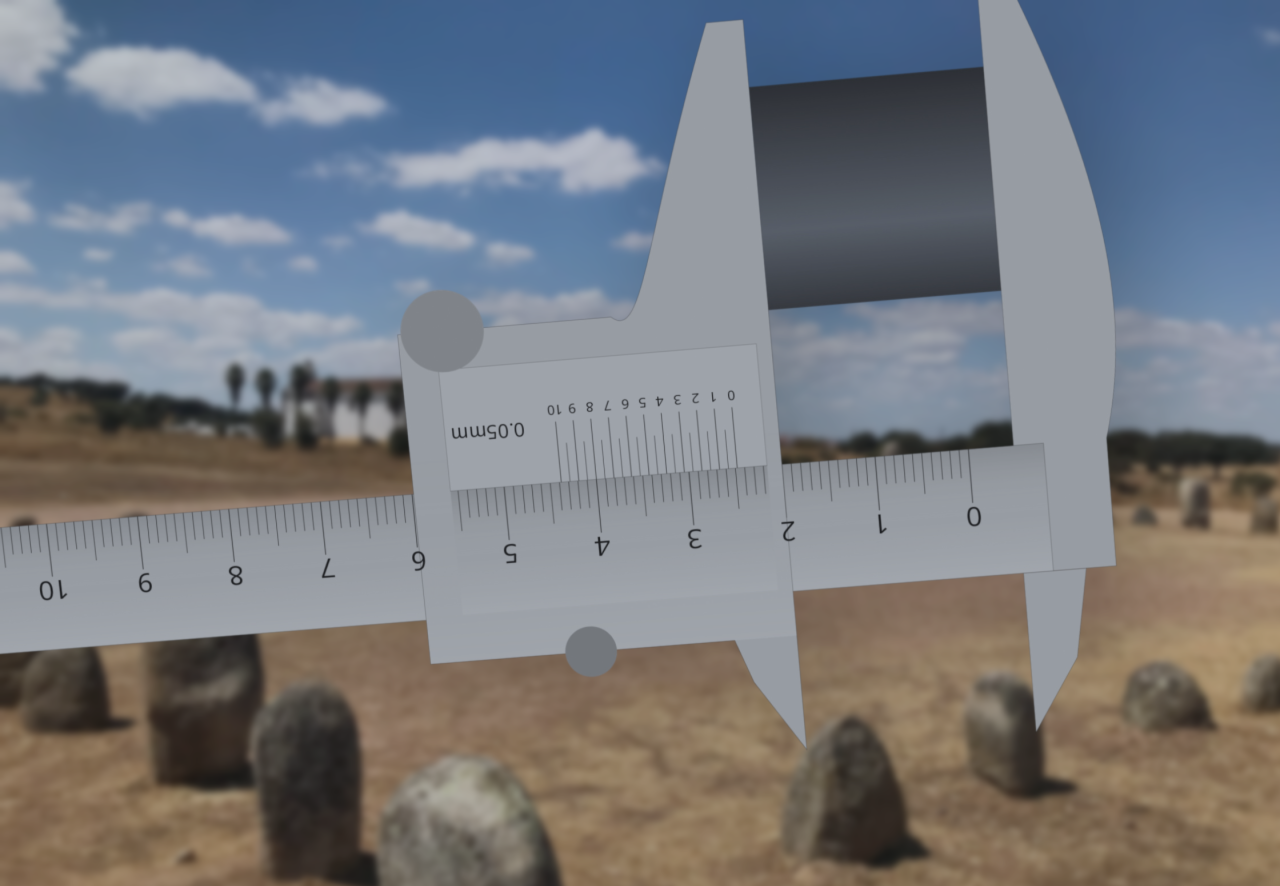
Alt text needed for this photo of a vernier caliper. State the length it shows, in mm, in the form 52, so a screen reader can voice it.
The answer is 24.8
